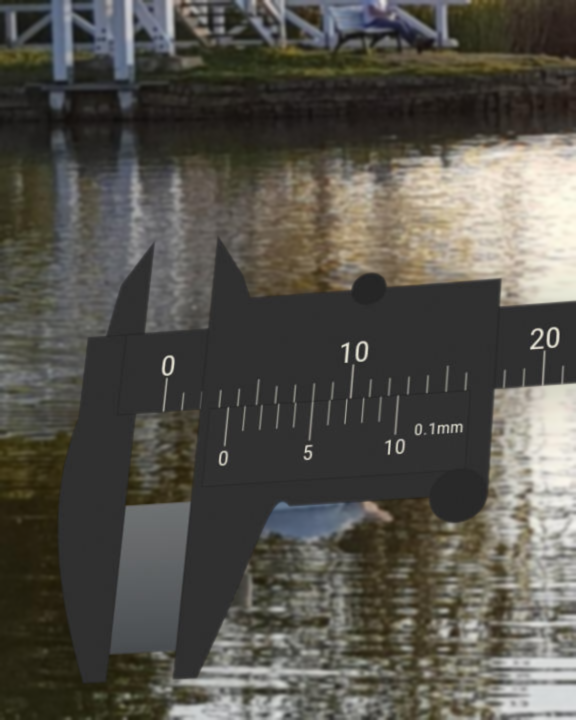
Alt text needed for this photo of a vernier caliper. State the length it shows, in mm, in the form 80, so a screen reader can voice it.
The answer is 3.5
